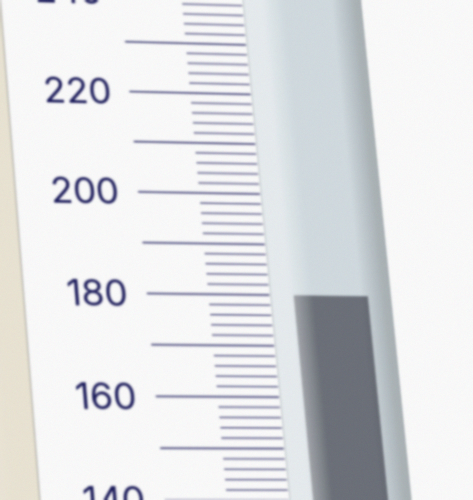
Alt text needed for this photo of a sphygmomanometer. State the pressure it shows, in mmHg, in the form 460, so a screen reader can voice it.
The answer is 180
